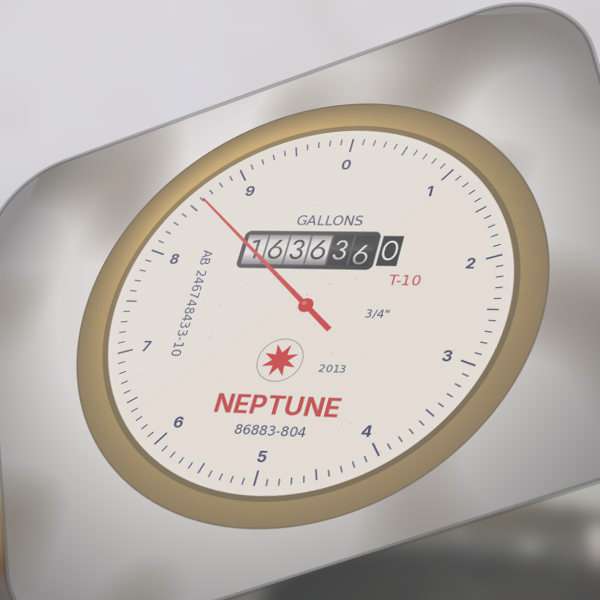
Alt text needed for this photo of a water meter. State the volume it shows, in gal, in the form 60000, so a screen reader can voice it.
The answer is 1636358.6
